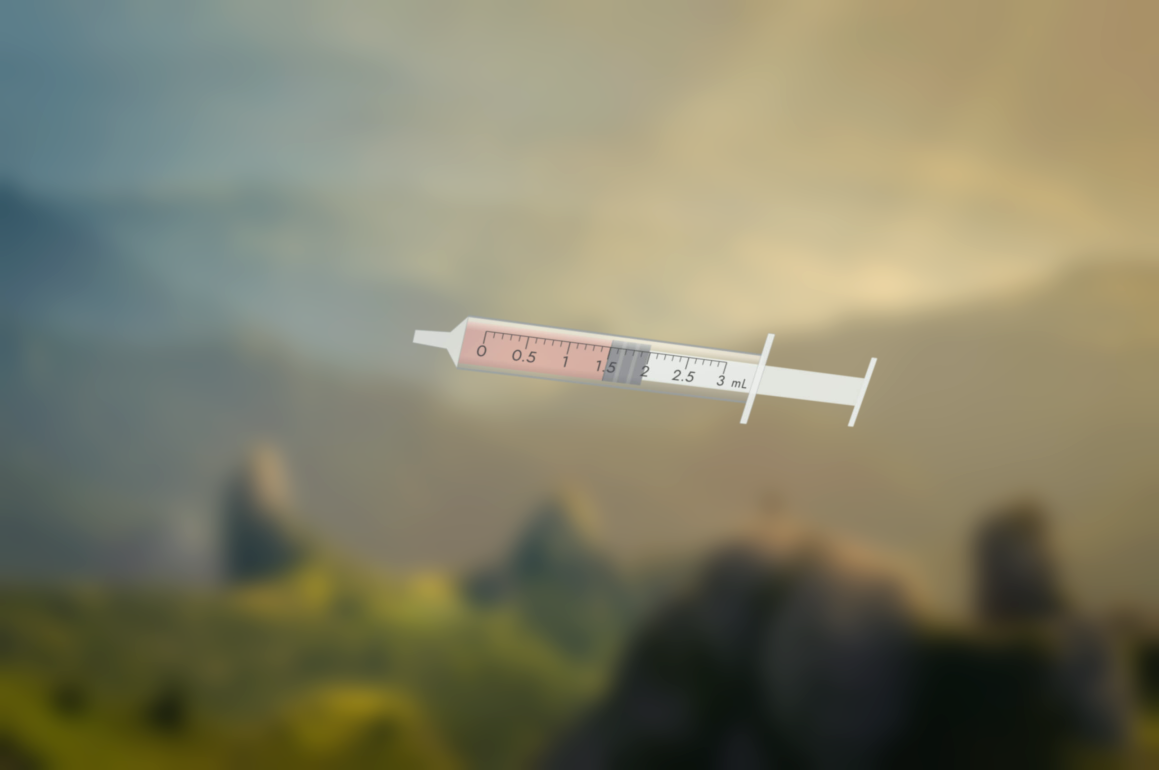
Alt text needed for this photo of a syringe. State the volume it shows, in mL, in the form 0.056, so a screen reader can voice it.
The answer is 1.5
